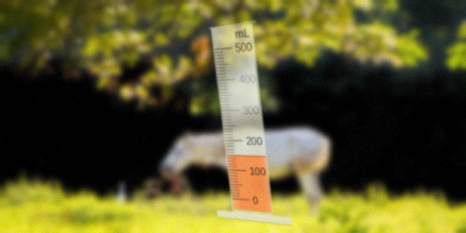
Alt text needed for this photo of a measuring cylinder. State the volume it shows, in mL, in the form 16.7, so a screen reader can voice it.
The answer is 150
